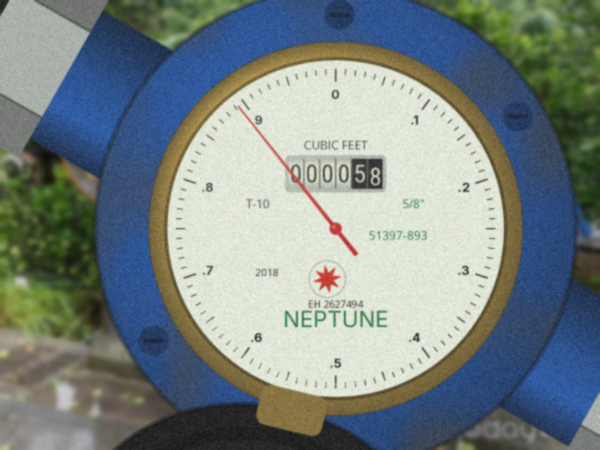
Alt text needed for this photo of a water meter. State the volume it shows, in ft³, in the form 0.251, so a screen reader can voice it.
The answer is 57.89
